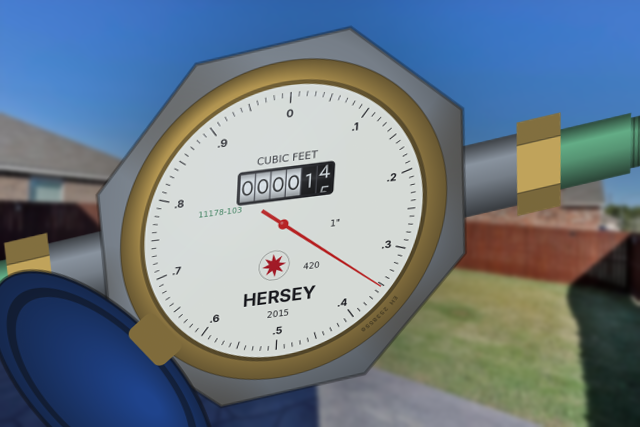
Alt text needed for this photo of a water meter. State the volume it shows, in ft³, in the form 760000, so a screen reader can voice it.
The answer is 14.35
